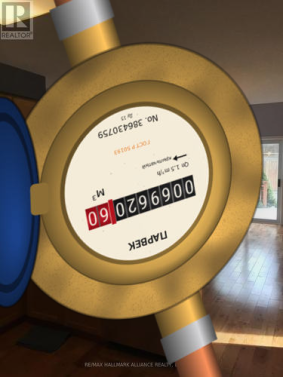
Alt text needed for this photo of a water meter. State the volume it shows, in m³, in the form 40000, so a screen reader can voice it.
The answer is 69620.60
